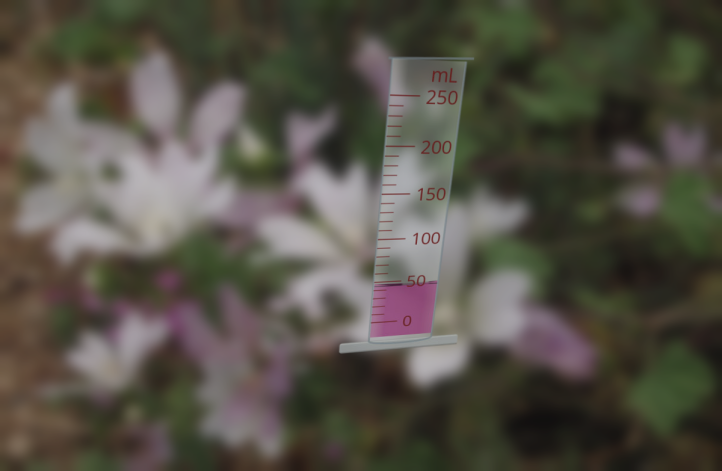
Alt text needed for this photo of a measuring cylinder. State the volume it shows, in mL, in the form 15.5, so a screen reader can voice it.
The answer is 45
